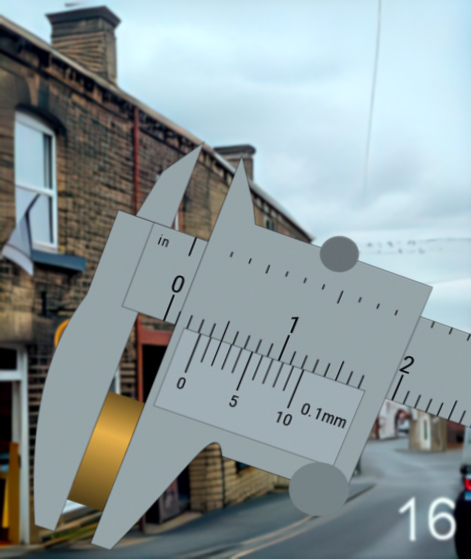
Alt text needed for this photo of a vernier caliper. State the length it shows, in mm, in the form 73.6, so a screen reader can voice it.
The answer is 3.2
